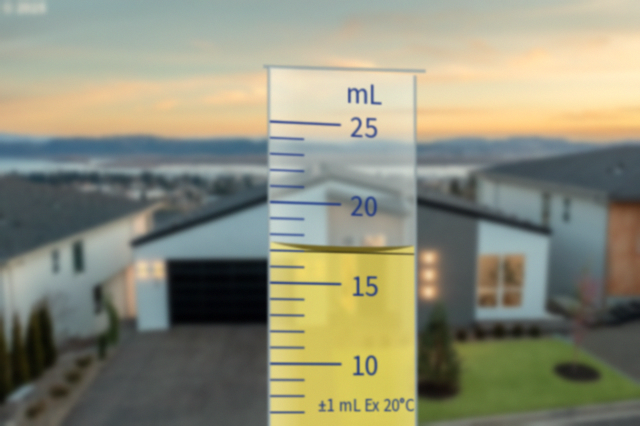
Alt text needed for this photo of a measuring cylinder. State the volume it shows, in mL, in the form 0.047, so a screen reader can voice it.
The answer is 17
